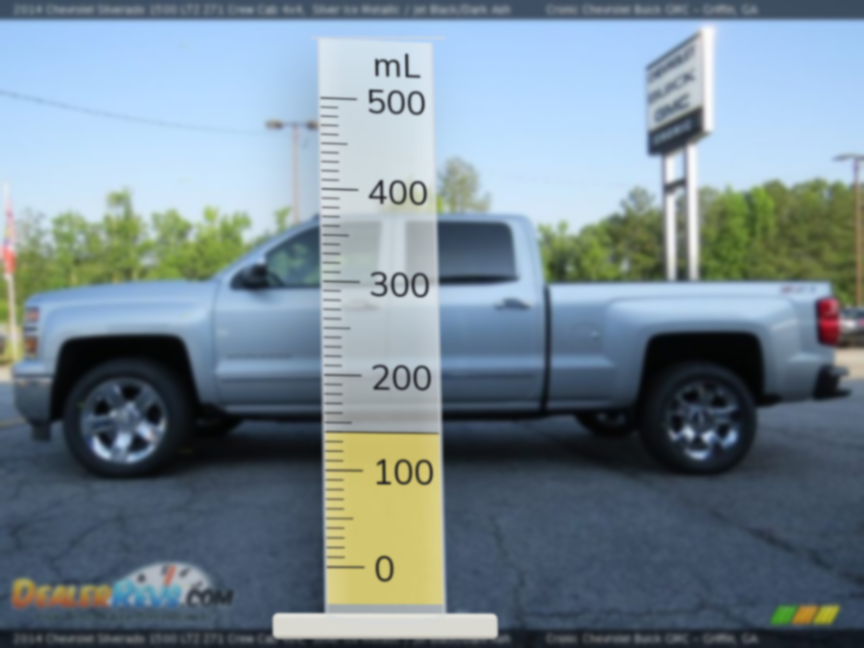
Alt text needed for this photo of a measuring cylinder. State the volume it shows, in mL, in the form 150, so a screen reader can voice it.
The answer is 140
